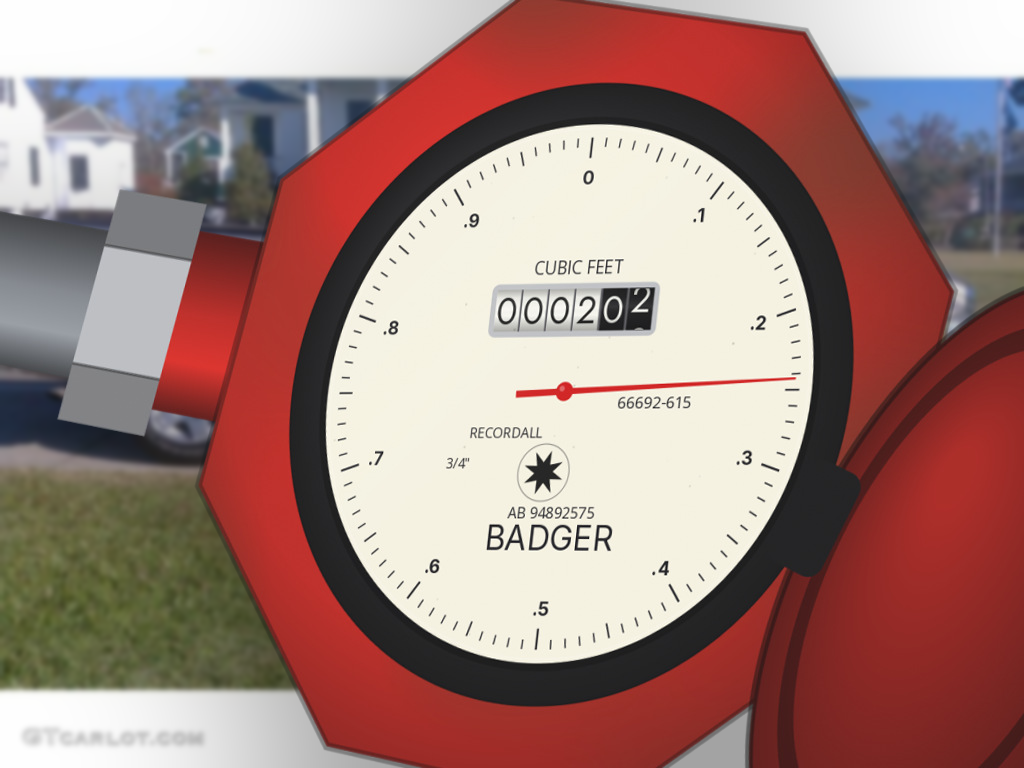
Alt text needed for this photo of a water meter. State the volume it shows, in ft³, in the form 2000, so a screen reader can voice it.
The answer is 202.24
